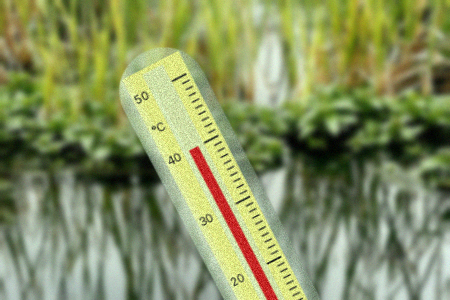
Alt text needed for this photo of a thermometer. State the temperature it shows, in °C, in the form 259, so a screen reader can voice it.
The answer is 40
